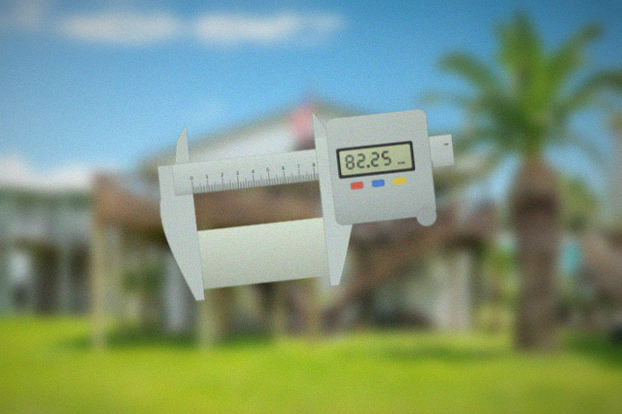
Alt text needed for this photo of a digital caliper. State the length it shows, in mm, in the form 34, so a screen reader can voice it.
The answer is 82.25
